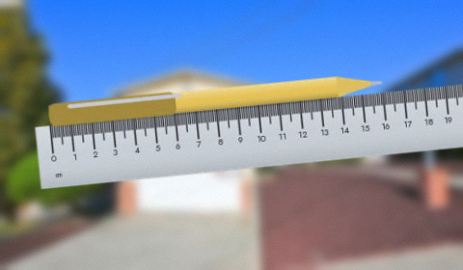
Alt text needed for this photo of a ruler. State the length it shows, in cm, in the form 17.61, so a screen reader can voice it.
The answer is 16
